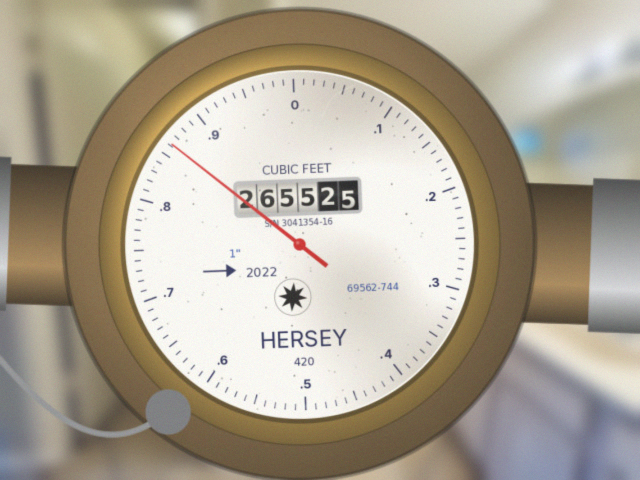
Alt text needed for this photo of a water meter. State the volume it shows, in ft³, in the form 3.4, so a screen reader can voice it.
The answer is 265524.86
